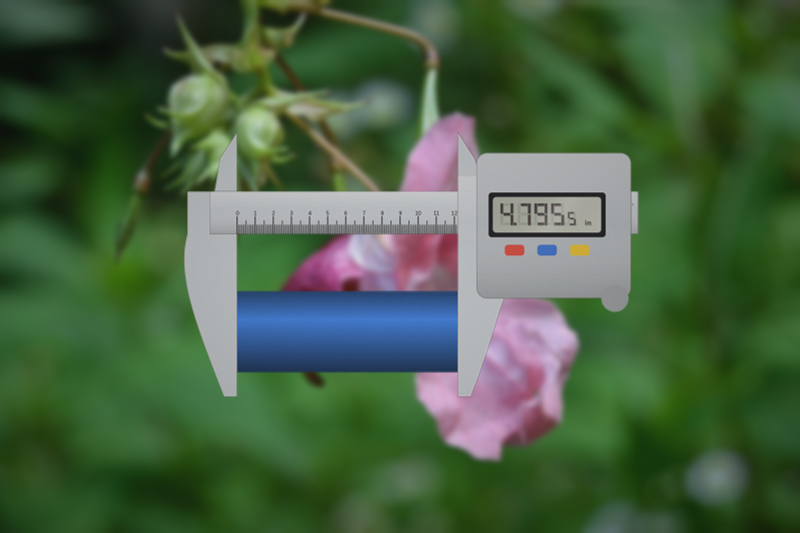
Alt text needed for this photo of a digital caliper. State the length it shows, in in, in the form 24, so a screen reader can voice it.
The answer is 4.7955
